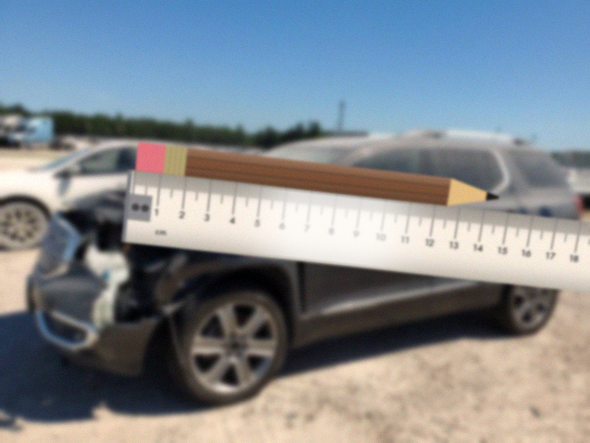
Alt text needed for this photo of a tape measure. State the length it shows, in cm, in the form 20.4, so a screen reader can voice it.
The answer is 14.5
